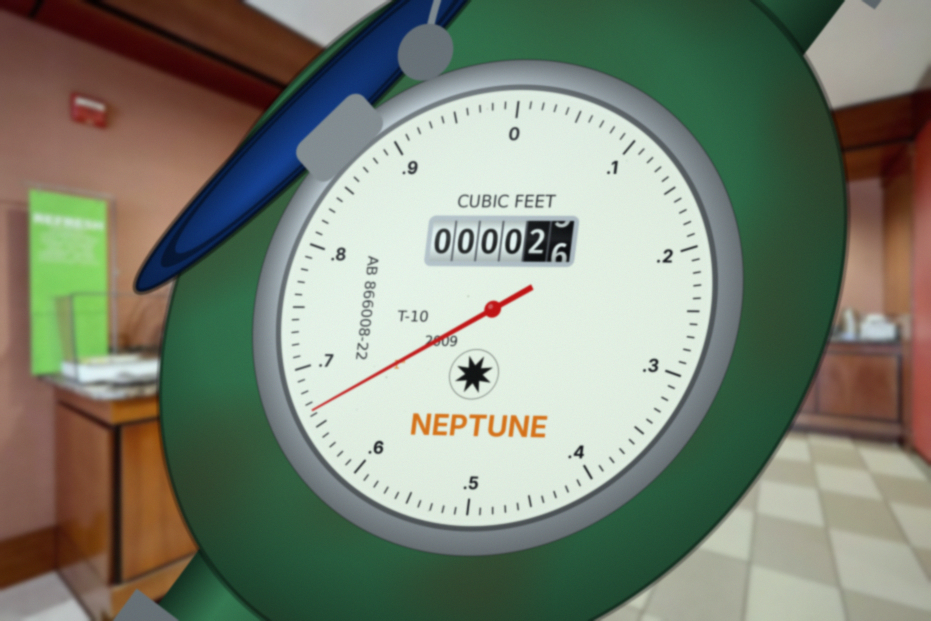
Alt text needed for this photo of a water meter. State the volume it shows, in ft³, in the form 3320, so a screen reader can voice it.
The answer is 25.66
